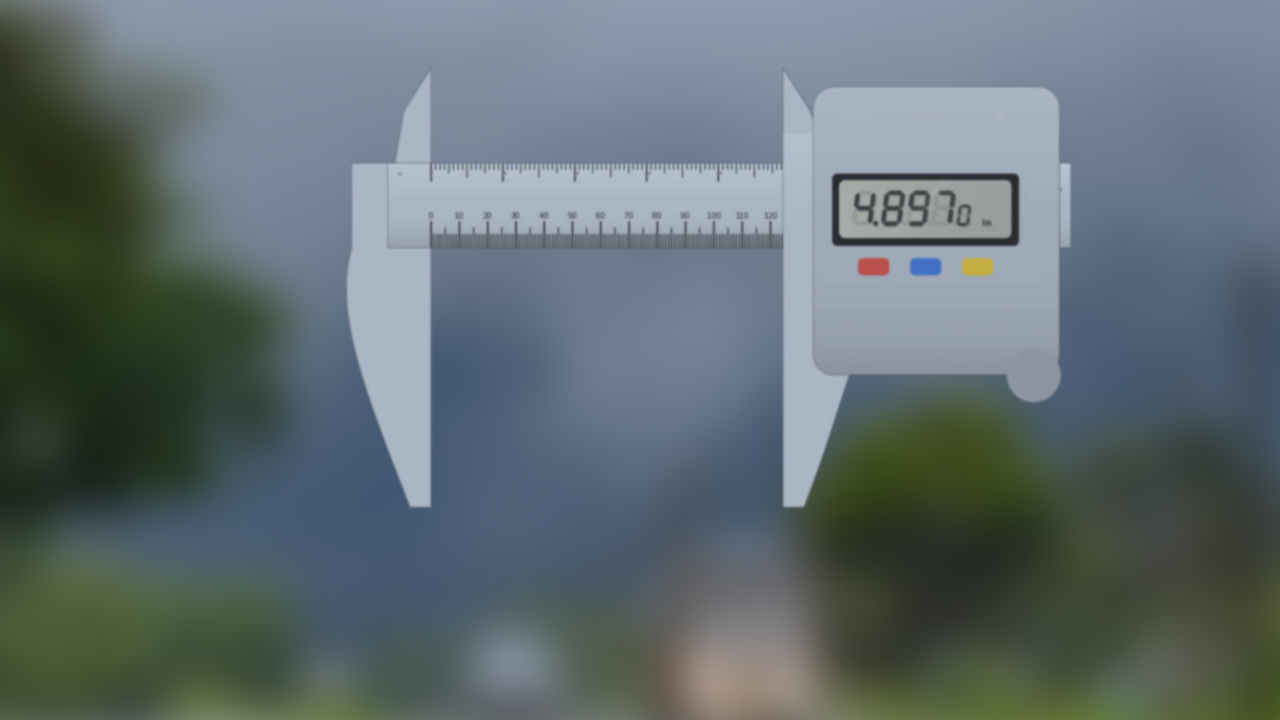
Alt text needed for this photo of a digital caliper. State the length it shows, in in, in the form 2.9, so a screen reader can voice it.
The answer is 4.8970
